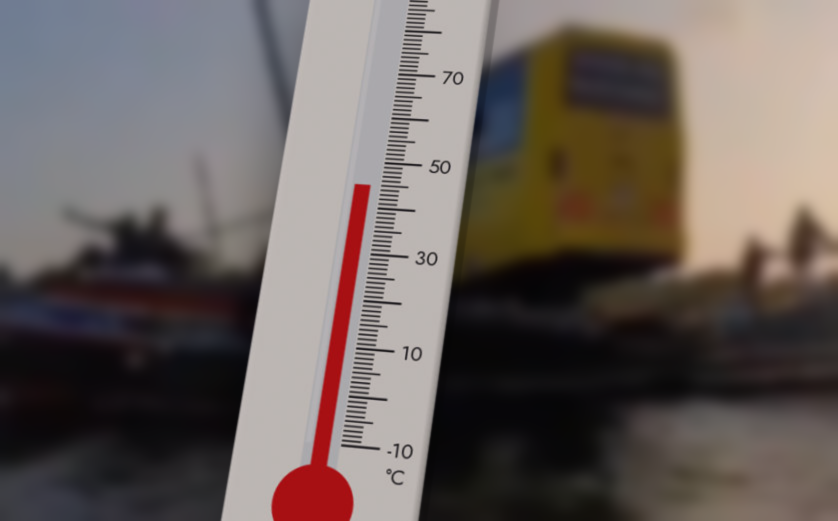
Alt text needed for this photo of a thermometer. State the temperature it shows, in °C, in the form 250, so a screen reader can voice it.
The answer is 45
